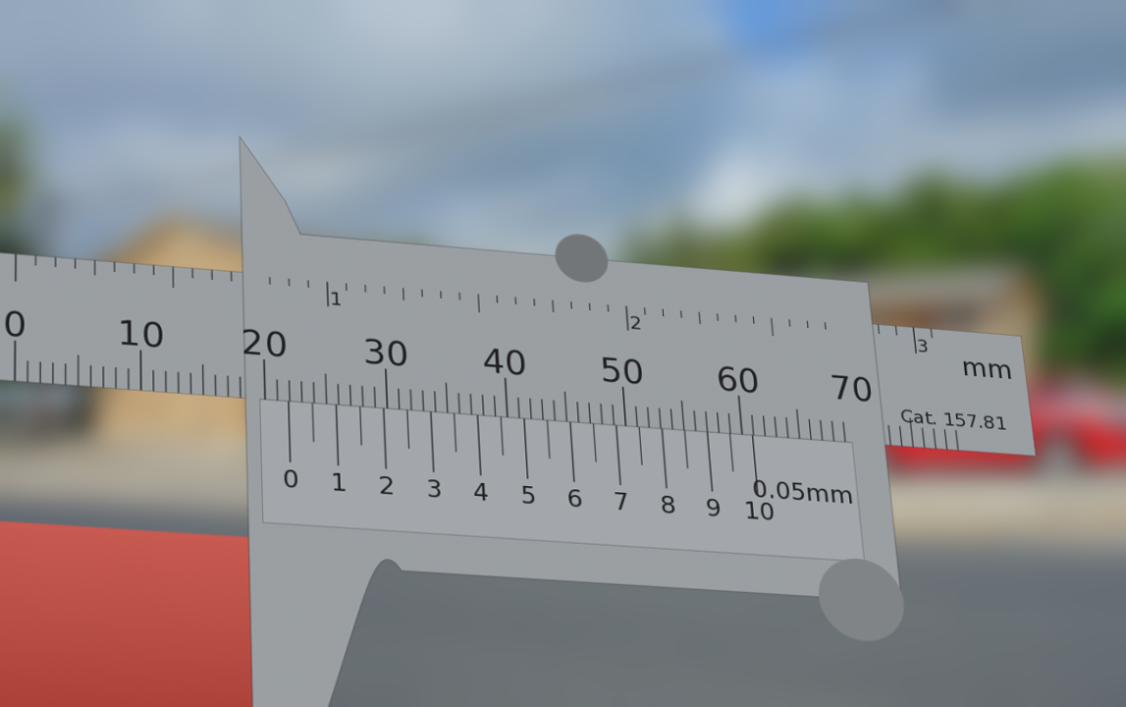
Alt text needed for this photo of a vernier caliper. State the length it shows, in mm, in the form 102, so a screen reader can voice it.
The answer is 21.9
